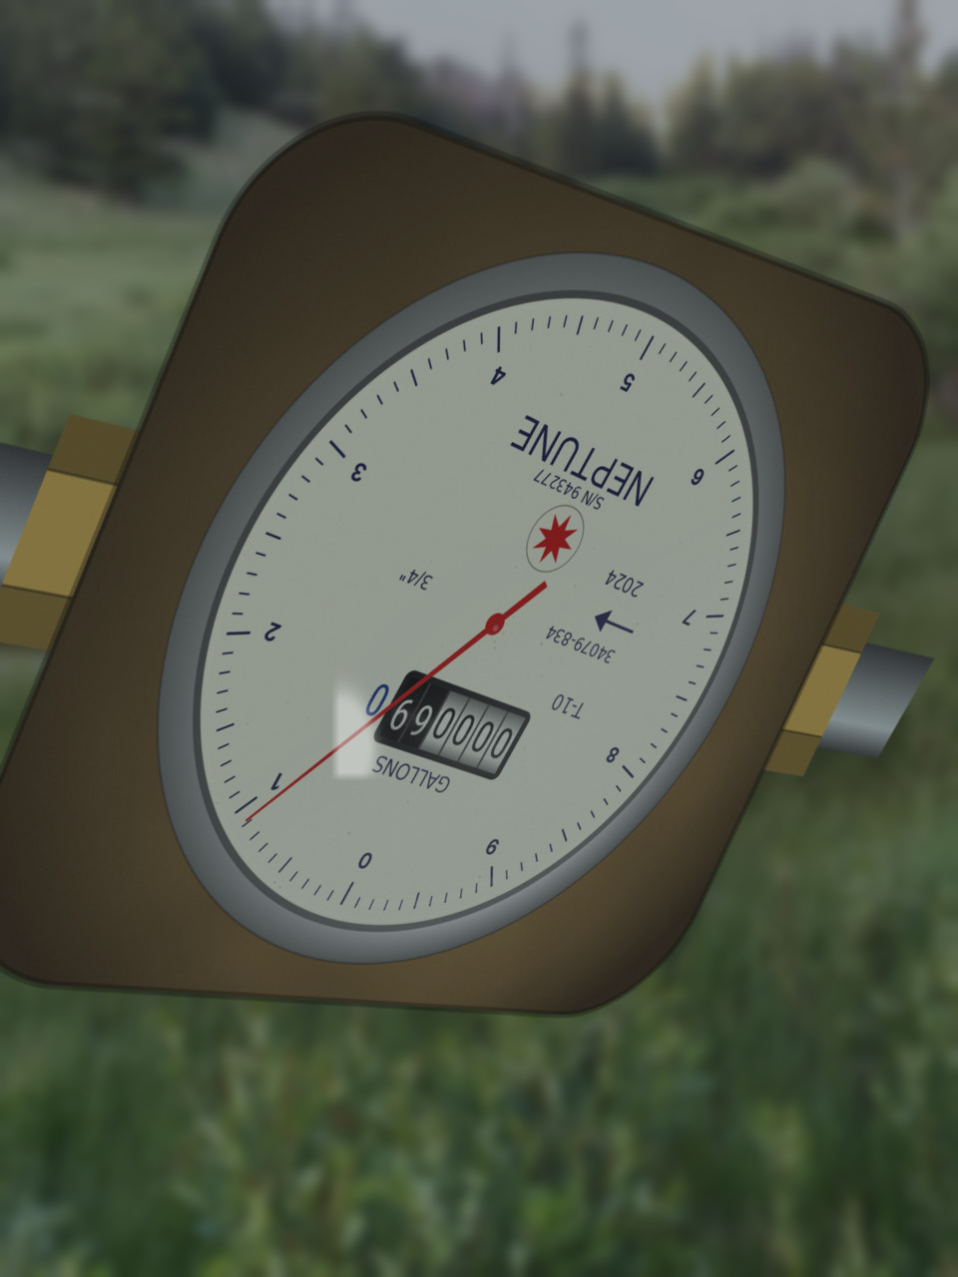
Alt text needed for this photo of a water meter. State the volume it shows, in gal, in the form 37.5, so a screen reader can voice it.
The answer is 690.9
